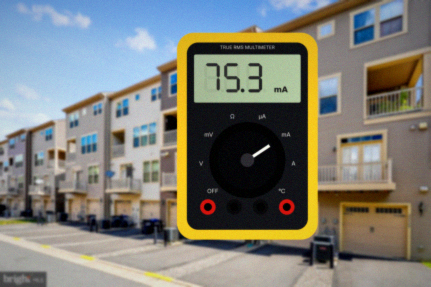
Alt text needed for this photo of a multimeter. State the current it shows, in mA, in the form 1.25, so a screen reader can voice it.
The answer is 75.3
